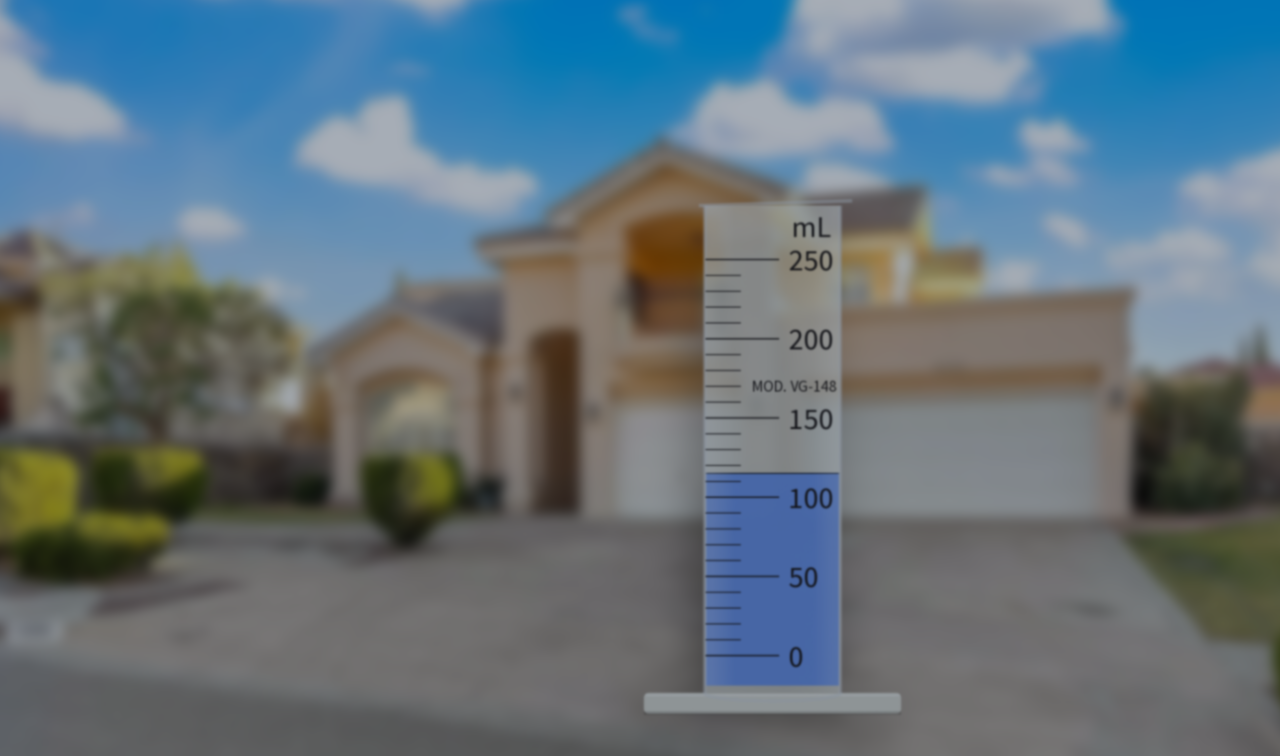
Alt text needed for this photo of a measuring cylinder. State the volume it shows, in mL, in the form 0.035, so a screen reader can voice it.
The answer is 115
